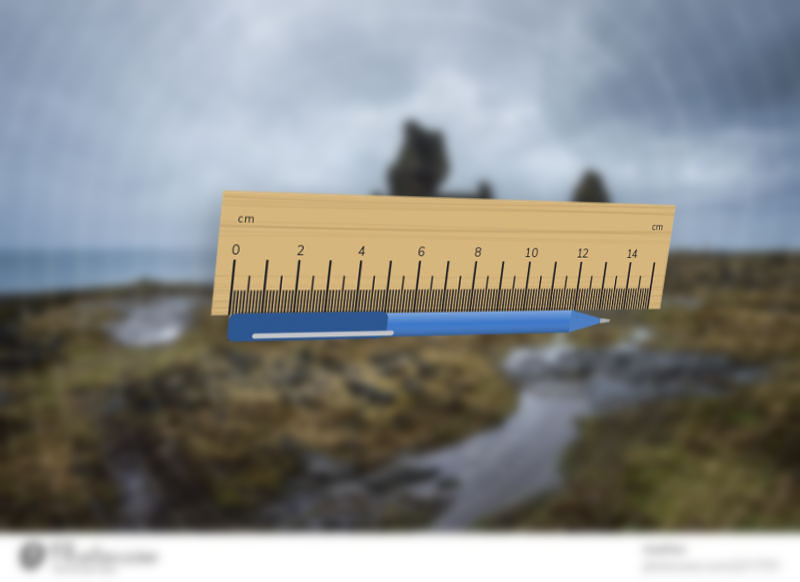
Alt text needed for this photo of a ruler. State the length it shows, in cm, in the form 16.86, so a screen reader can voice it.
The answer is 13.5
